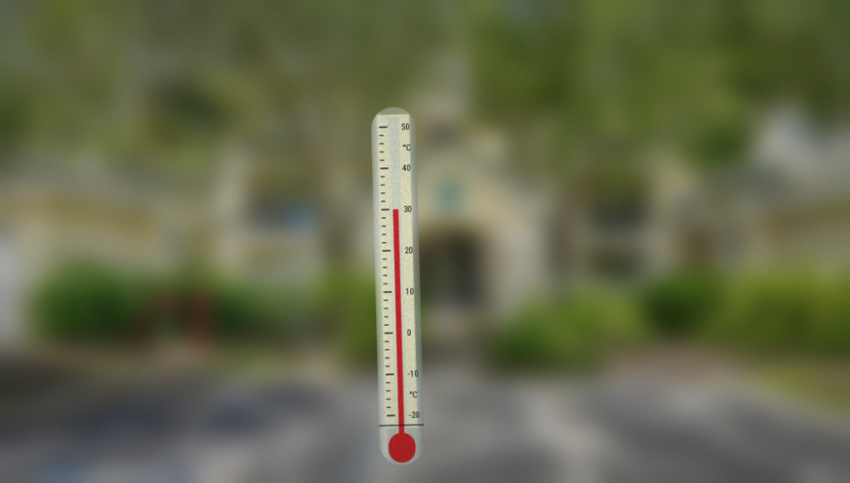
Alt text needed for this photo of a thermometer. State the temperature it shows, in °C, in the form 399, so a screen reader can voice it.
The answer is 30
